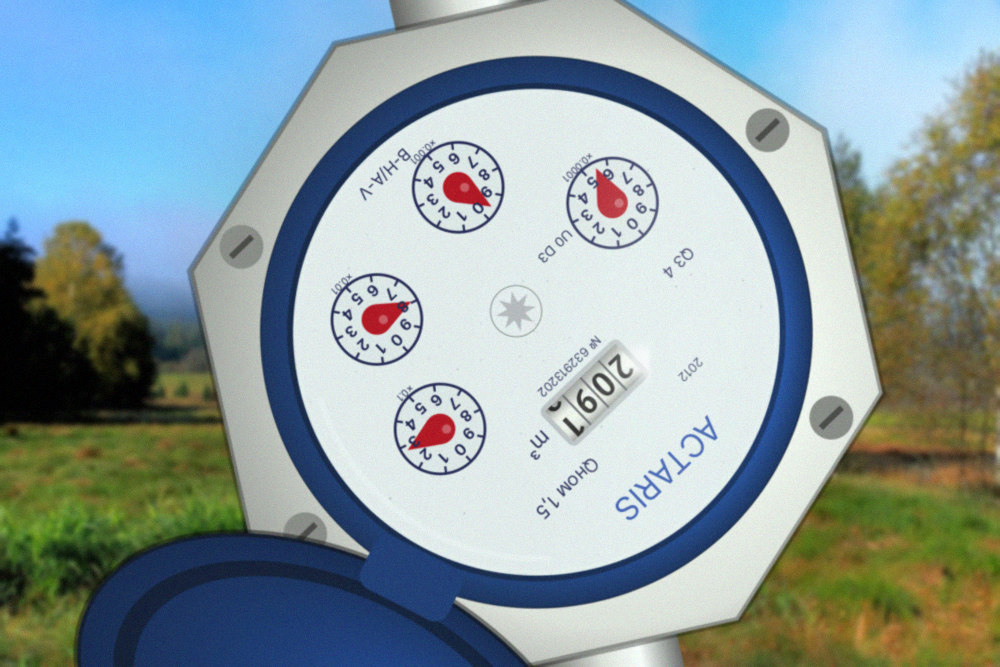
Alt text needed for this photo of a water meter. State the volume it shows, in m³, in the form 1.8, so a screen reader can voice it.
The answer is 2091.2795
